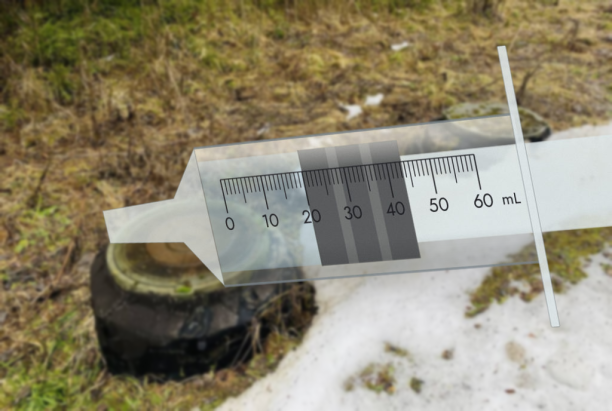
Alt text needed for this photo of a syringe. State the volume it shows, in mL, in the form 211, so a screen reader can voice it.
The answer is 20
